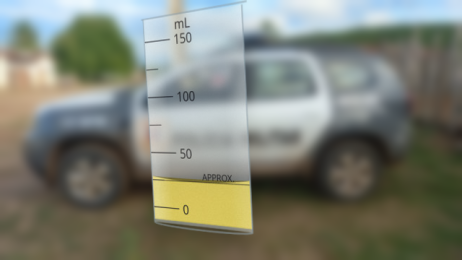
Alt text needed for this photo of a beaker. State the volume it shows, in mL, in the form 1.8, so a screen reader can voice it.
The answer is 25
